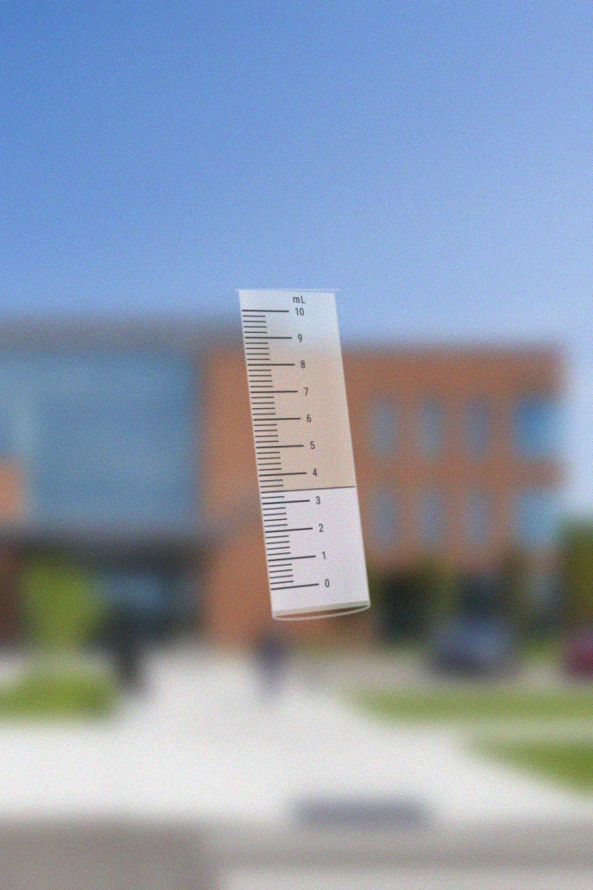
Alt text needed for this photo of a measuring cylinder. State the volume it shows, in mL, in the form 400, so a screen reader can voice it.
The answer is 3.4
